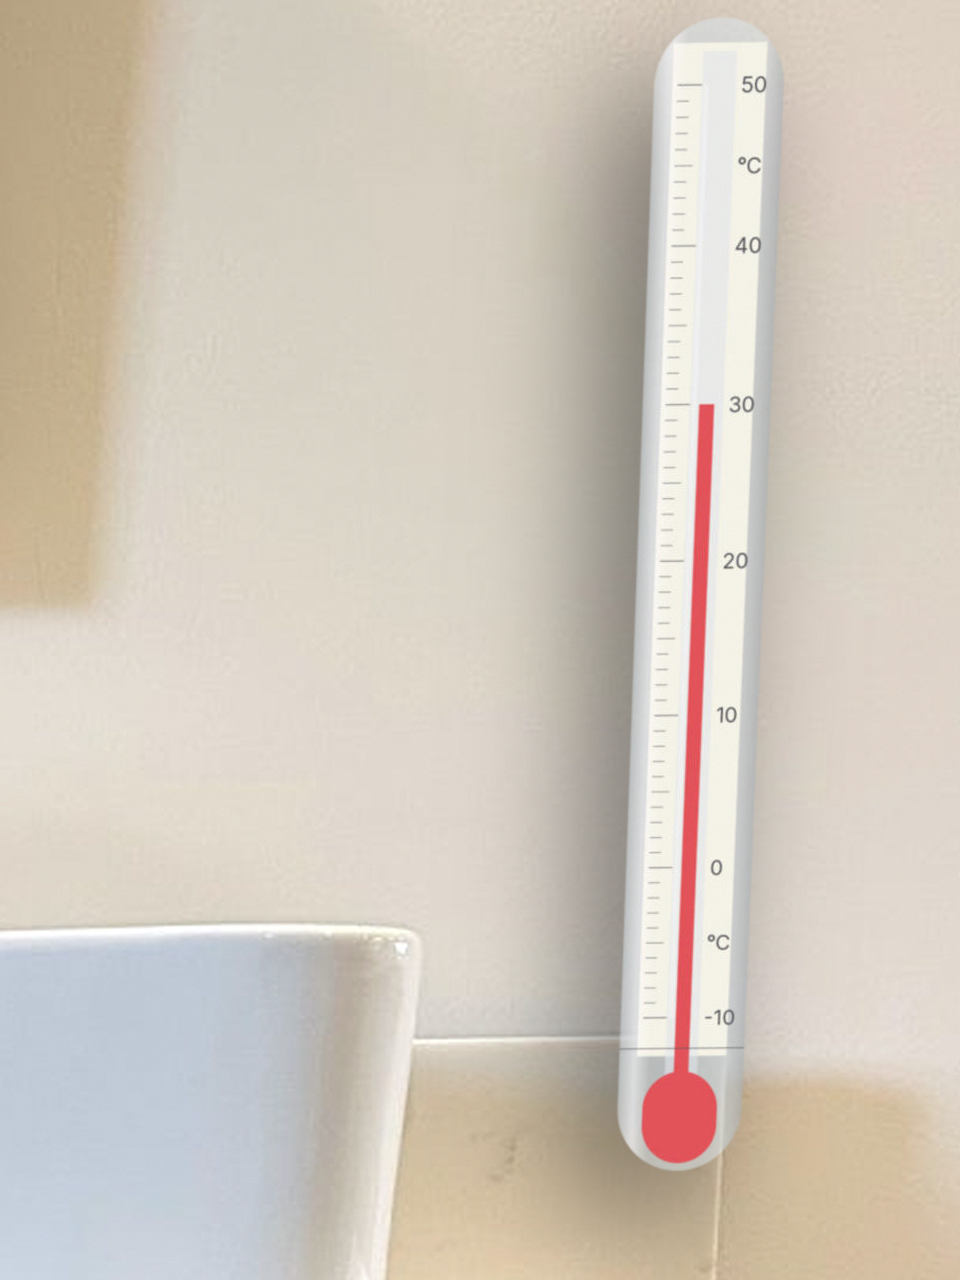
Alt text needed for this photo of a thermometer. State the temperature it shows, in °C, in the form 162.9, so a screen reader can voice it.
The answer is 30
